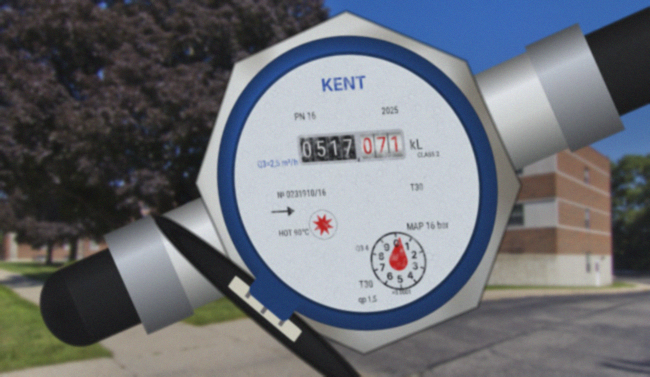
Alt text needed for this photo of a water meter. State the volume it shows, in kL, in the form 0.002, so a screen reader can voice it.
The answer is 517.0710
